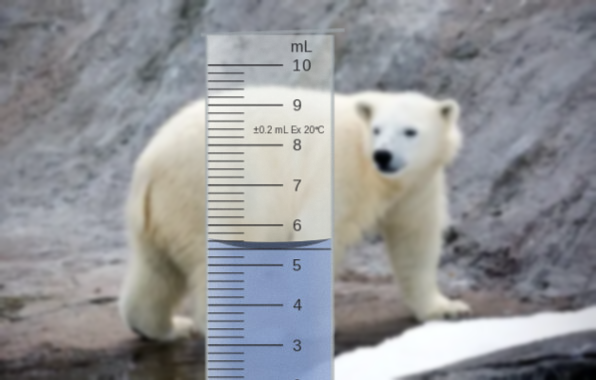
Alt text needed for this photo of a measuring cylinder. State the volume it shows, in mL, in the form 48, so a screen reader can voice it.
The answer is 5.4
